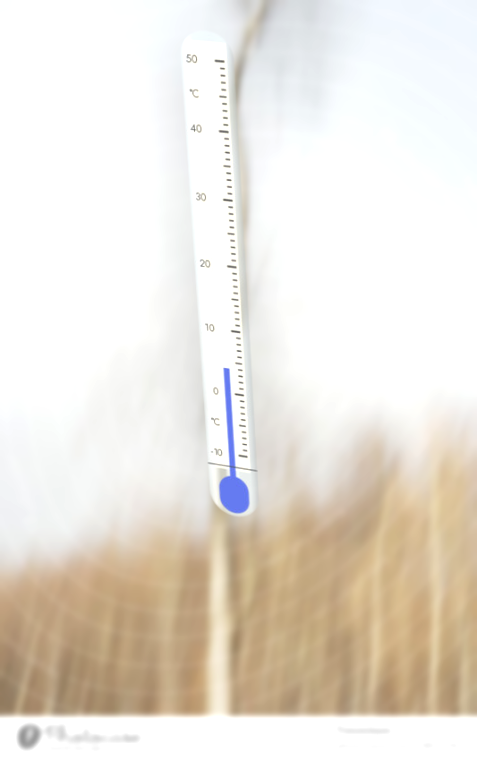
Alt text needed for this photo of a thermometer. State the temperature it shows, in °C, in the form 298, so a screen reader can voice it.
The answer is 4
